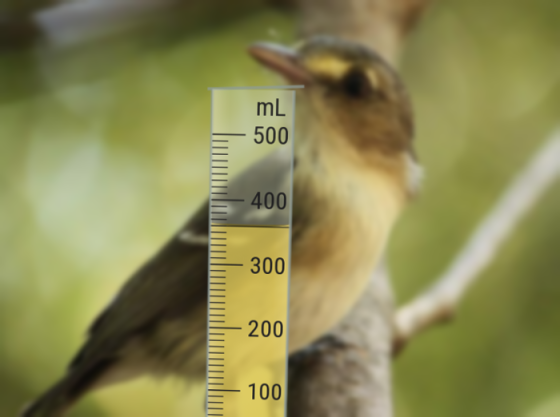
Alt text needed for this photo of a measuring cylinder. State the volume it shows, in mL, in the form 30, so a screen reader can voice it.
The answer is 360
